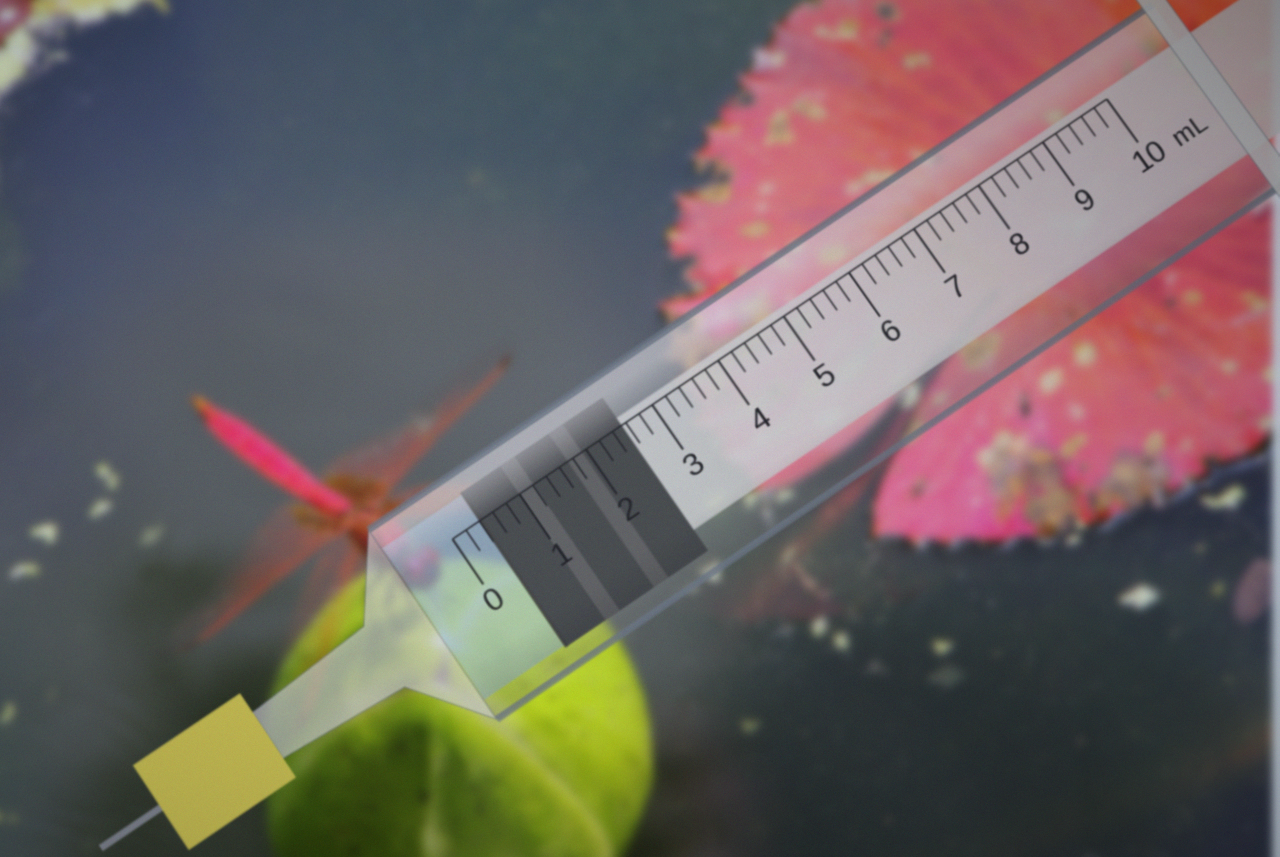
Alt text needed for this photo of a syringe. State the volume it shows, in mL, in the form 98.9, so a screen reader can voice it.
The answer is 0.4
